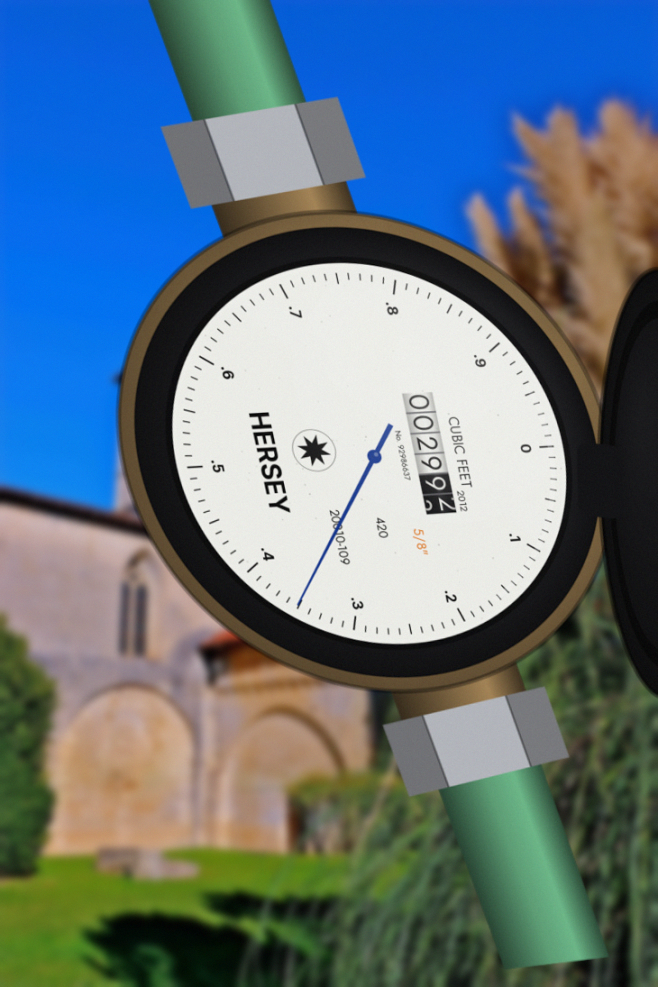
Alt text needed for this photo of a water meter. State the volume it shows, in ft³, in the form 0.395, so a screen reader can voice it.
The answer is 2992.35
